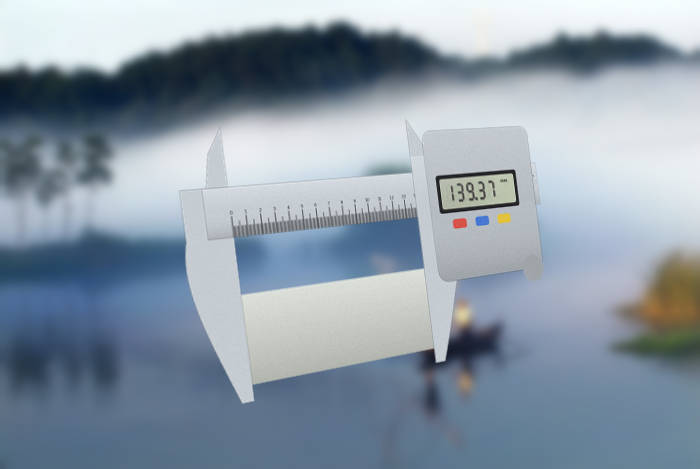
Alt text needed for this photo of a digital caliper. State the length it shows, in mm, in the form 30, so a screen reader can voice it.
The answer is 139.37
